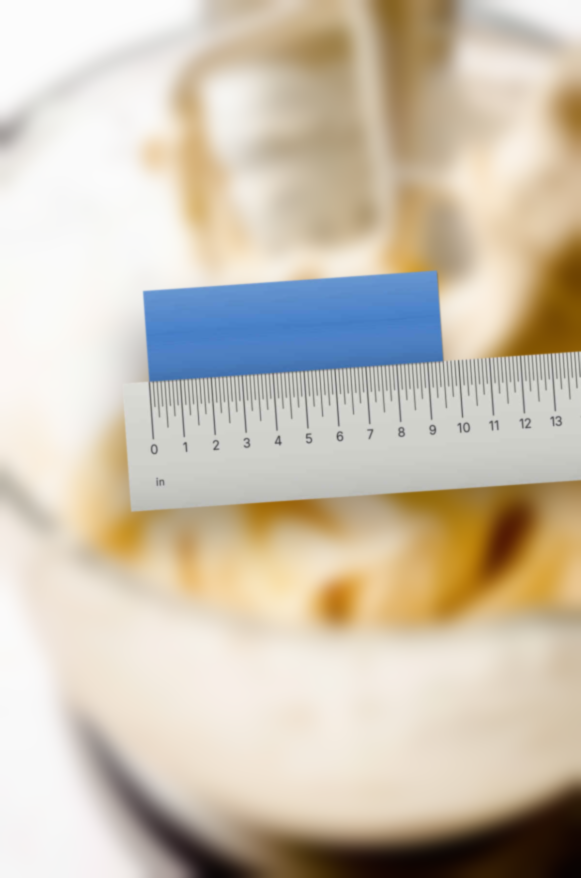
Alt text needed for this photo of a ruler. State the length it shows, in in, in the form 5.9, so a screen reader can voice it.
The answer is 9.5
